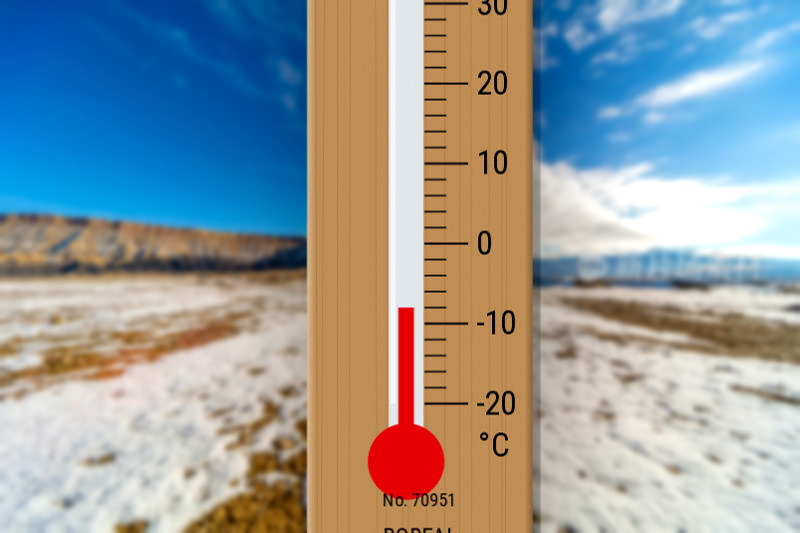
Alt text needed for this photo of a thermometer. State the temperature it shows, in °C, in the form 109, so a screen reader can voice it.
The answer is -8
